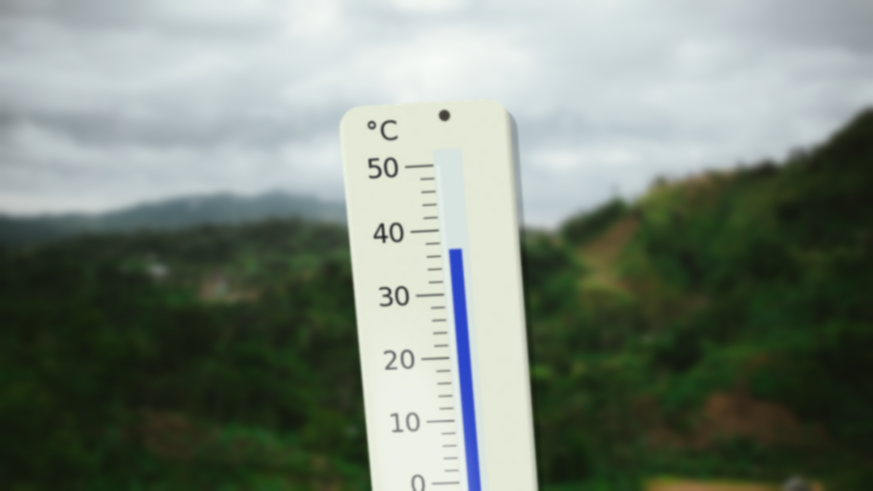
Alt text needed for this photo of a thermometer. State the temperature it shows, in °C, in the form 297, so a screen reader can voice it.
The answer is 37
